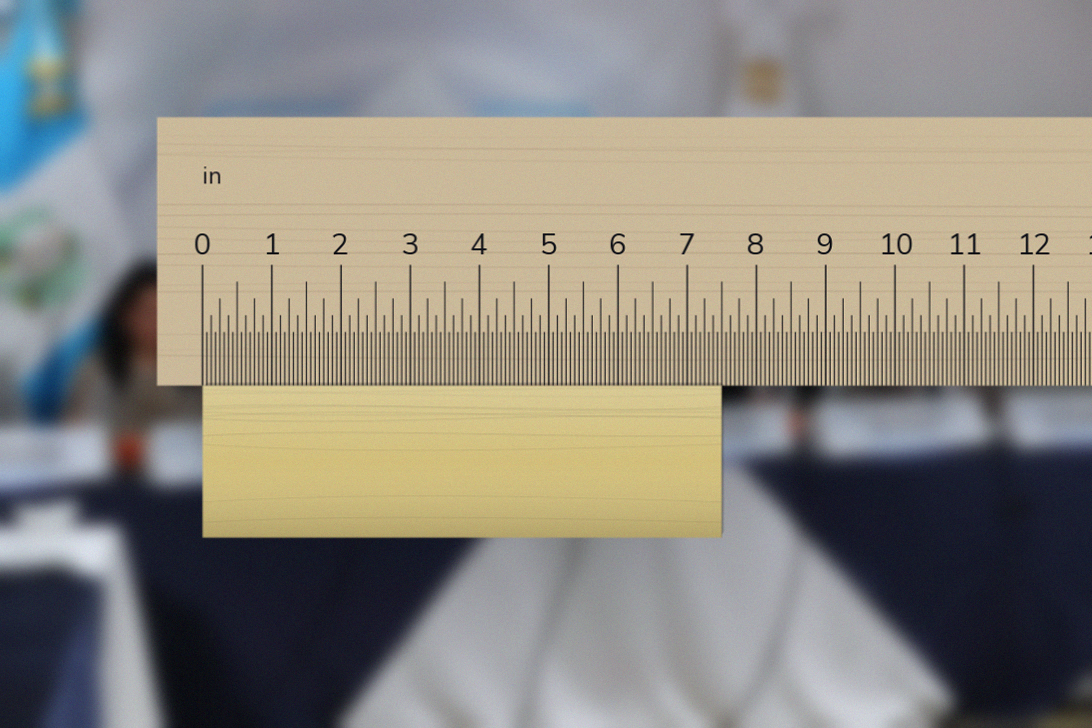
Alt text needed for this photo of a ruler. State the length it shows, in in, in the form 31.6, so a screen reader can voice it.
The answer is 7.5
